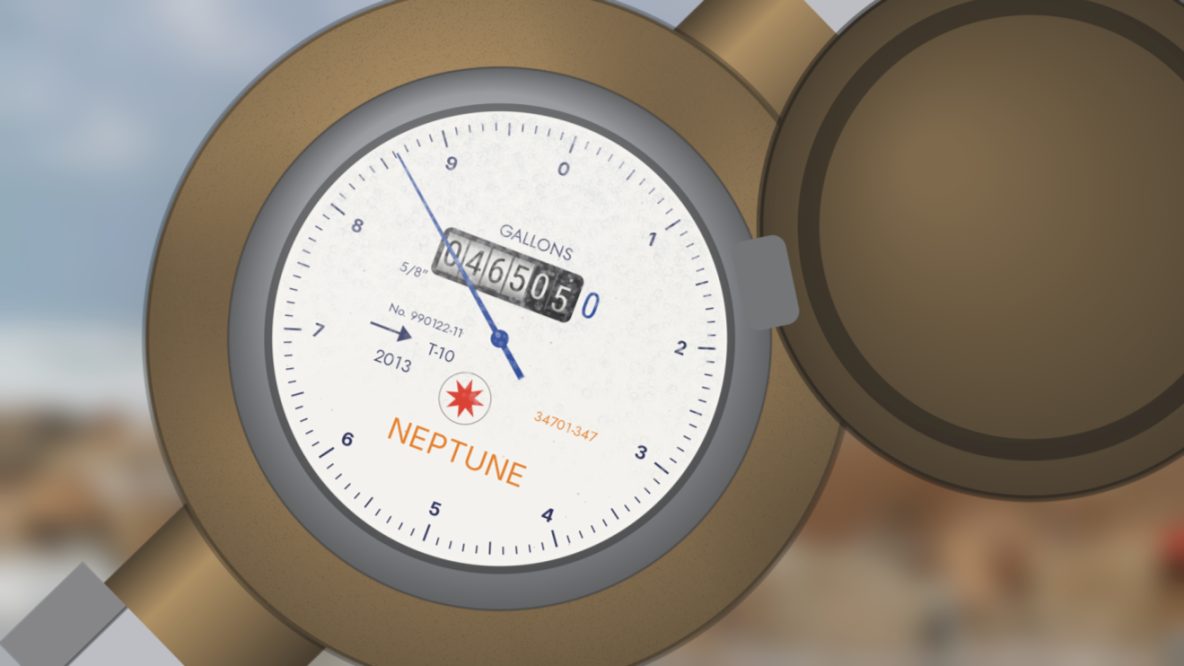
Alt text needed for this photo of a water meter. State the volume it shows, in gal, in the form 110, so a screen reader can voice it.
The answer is 465048.6
